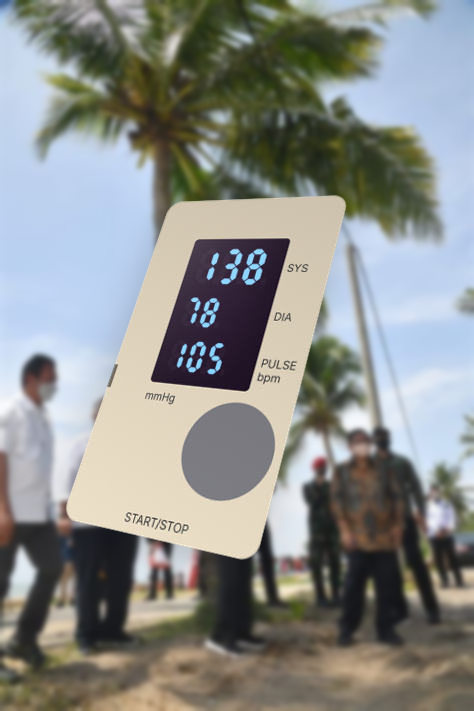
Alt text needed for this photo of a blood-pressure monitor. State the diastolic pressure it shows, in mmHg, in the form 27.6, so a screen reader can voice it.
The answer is 78
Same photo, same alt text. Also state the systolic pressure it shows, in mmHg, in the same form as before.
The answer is 138
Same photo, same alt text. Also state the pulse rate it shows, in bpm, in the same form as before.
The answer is 105
